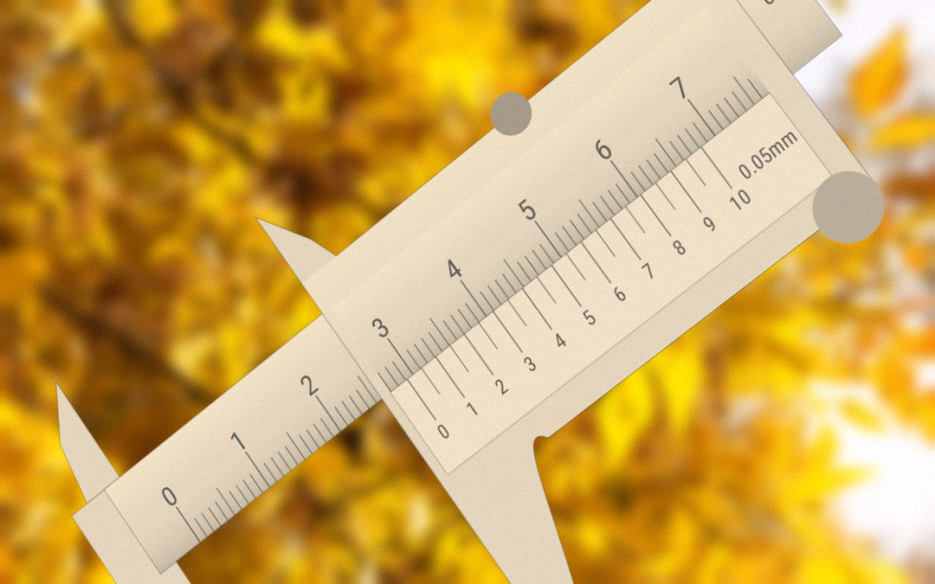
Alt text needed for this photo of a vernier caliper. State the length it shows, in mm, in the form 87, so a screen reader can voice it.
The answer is 29.2
